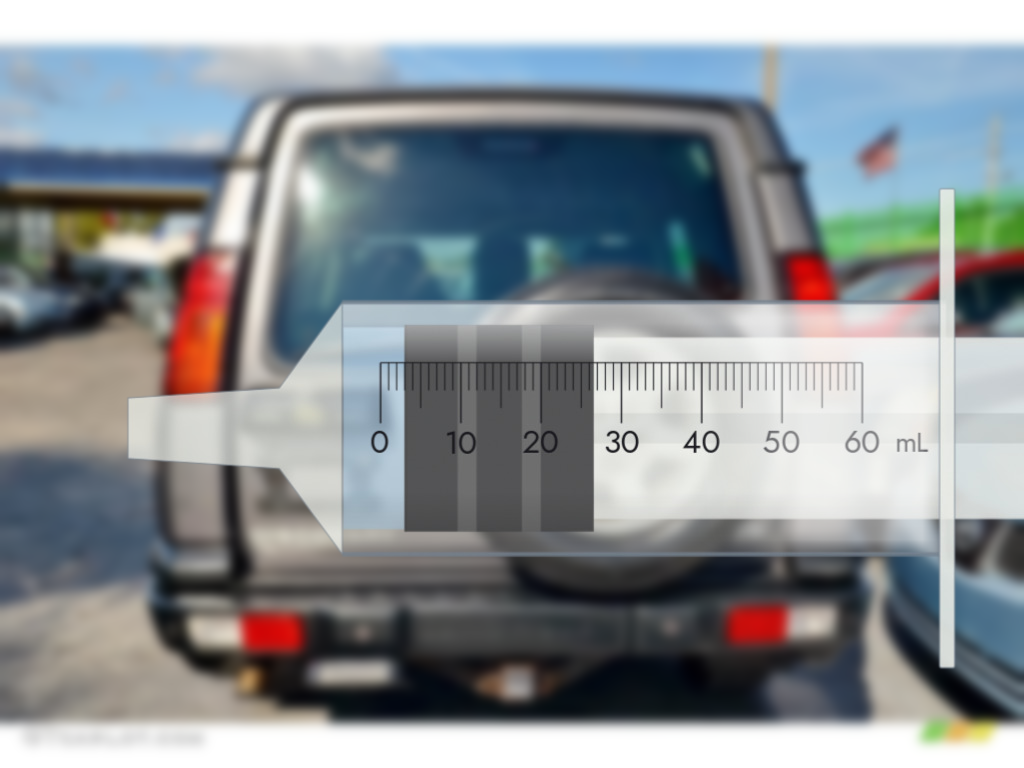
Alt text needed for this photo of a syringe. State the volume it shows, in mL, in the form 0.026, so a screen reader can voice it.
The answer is 3
